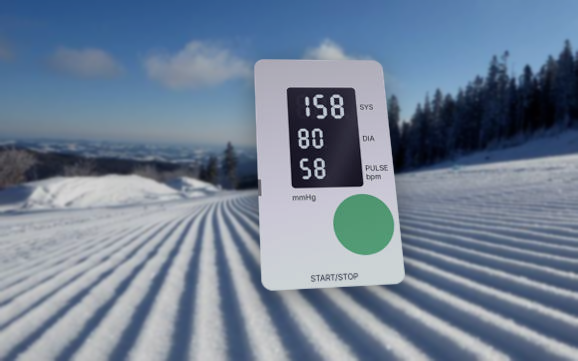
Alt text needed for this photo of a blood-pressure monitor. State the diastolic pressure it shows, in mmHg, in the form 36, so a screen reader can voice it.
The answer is 80
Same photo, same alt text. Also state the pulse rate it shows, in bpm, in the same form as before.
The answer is 58
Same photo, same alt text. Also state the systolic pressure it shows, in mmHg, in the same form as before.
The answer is 158
